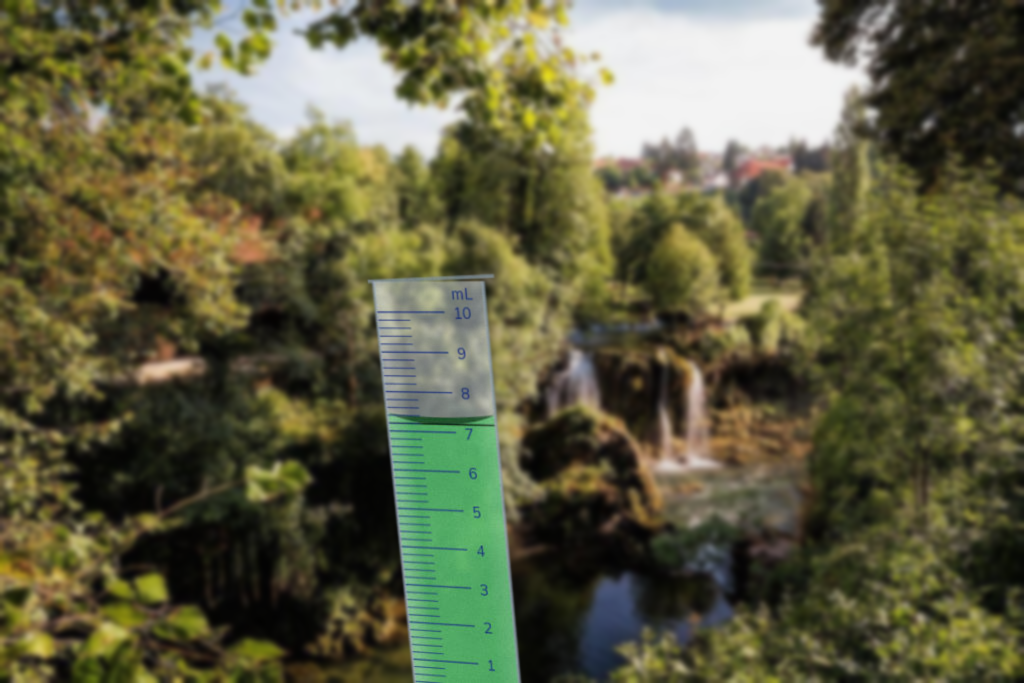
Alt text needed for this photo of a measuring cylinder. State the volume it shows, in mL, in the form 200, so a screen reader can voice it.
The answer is 7.2
